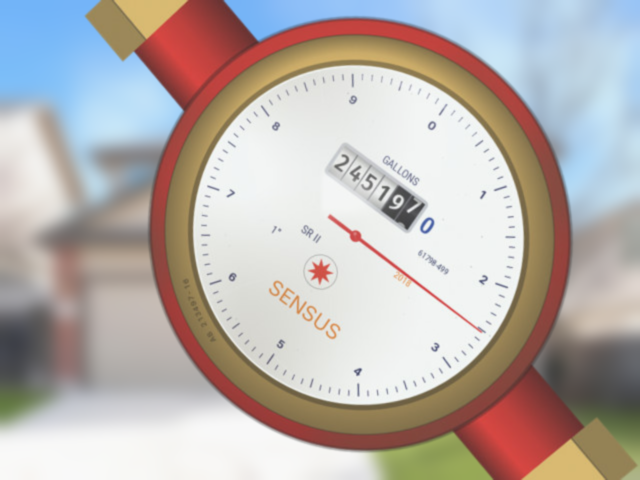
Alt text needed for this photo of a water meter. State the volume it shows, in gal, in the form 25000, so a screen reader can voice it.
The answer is 2451972.5
